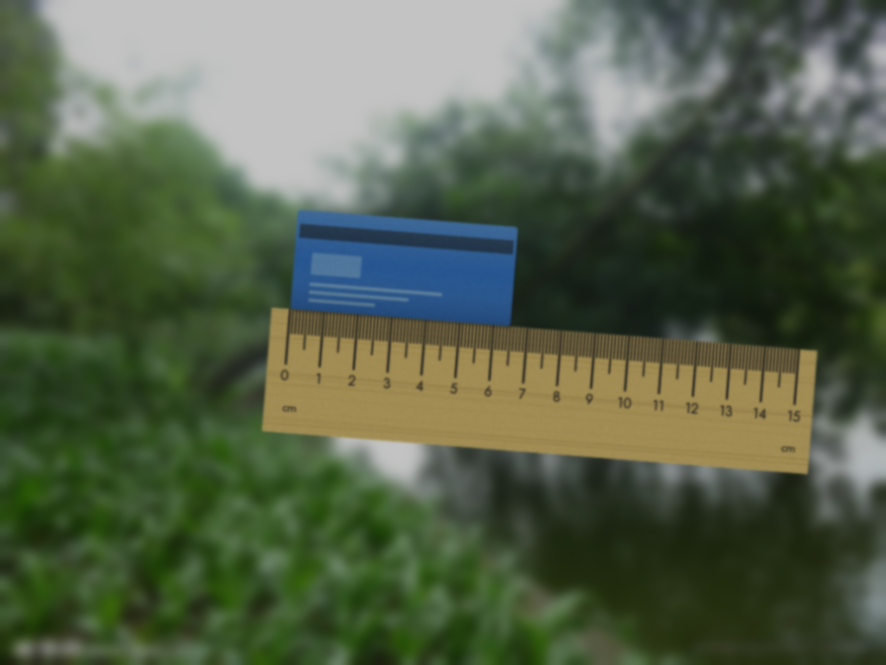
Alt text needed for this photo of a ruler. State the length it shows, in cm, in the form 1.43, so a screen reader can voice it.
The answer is 6.5
